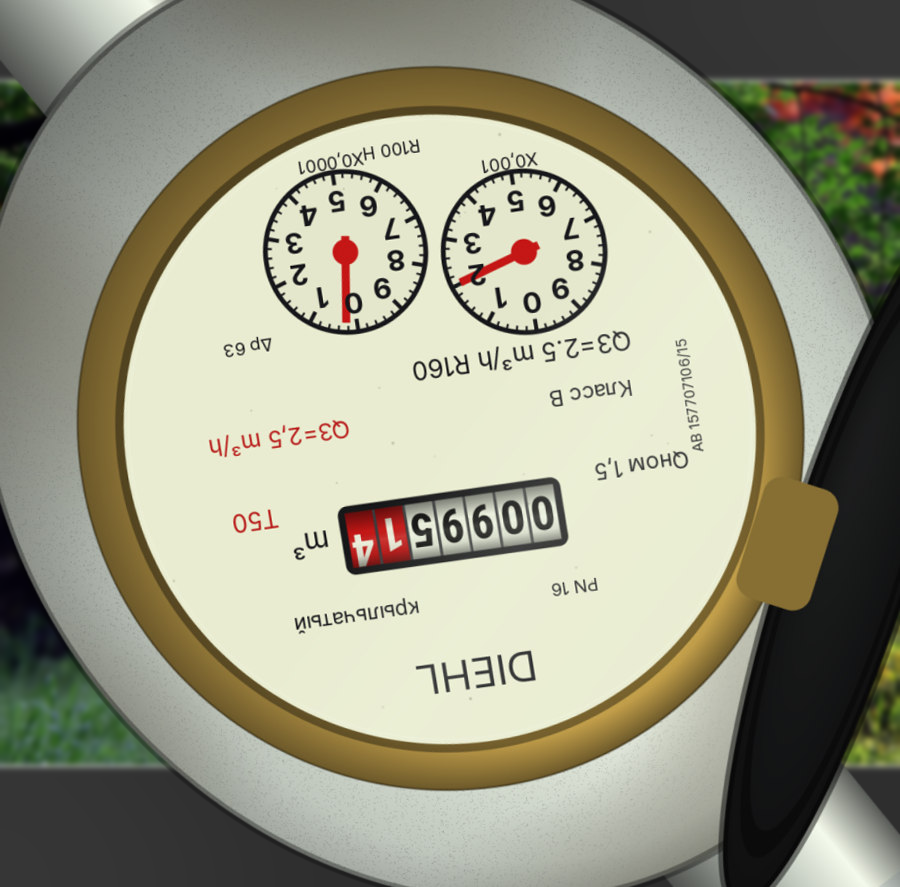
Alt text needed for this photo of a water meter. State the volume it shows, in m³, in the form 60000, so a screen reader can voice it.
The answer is 995.1420
